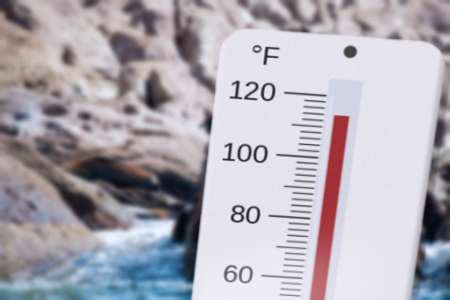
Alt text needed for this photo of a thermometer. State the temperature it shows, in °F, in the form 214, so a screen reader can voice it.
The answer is 114
